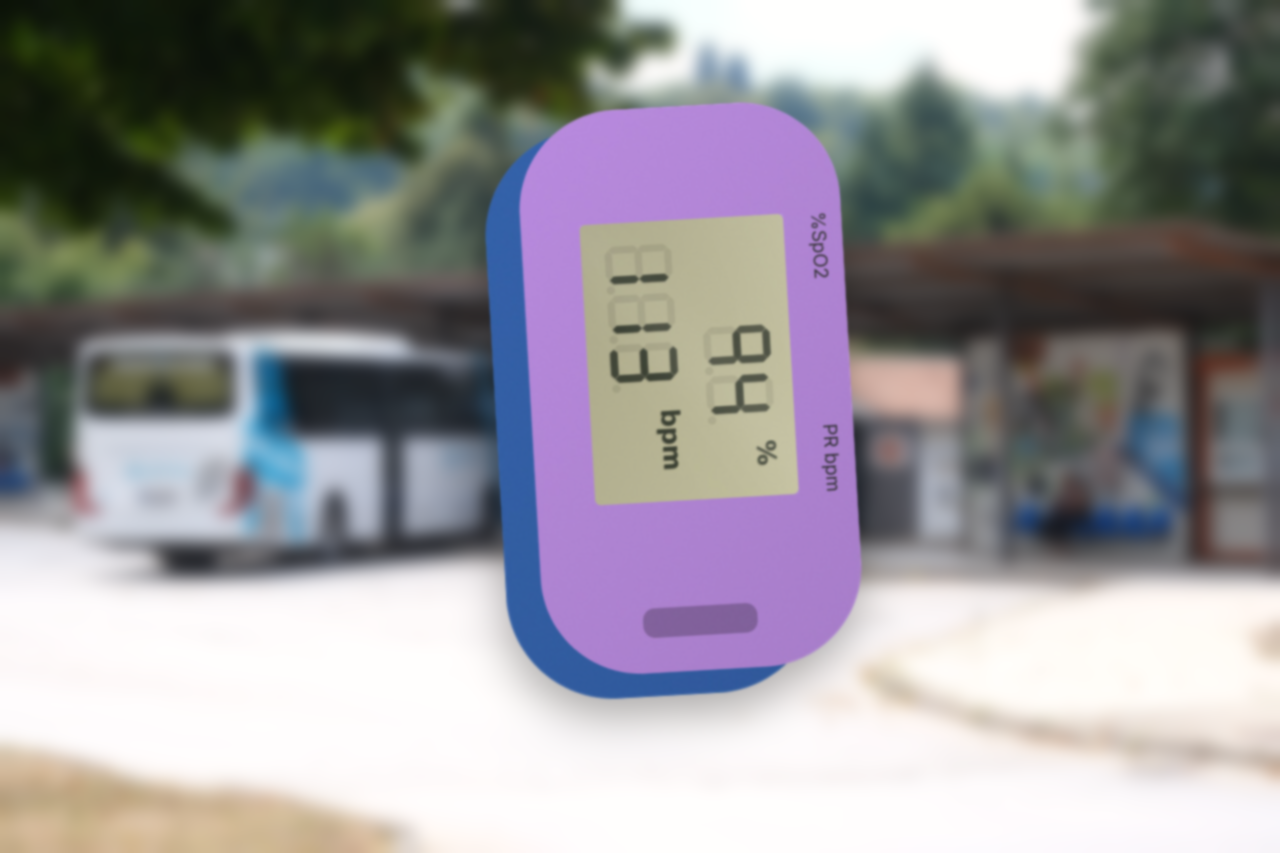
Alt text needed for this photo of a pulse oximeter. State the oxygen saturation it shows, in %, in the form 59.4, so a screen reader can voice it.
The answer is 94
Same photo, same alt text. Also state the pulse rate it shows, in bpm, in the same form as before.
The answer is 113
